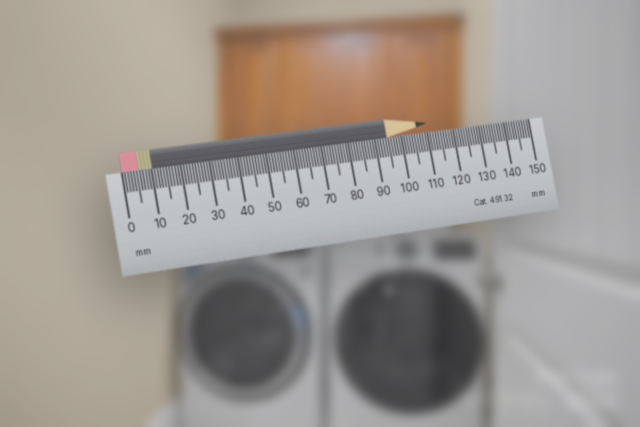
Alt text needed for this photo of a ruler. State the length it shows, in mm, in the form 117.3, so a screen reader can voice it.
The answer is 110
